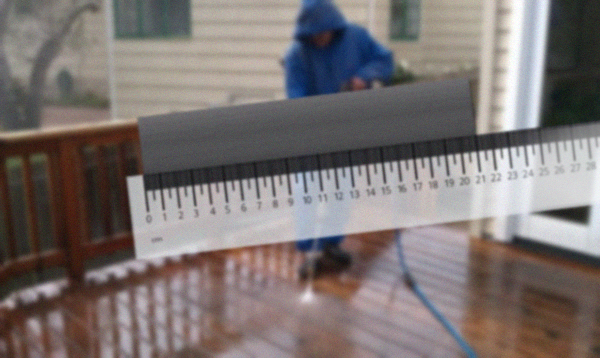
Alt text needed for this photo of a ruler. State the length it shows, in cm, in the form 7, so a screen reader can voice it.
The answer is 21
